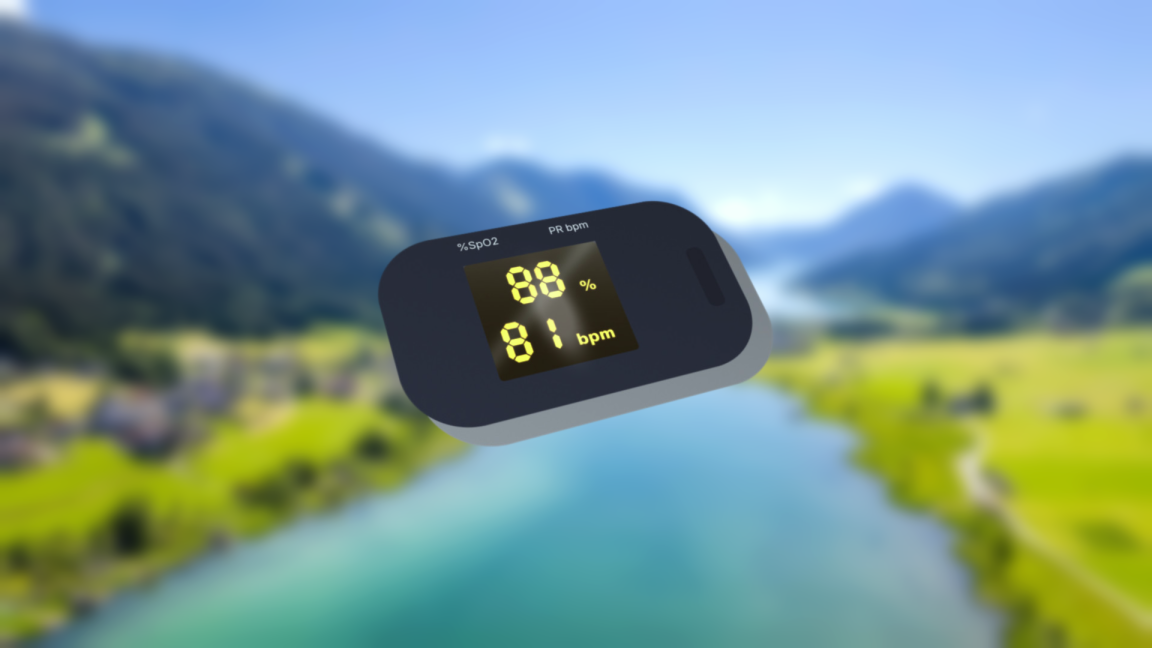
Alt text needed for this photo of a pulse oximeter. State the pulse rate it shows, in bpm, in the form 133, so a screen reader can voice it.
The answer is 81
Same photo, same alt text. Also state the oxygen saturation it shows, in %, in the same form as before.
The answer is 88
